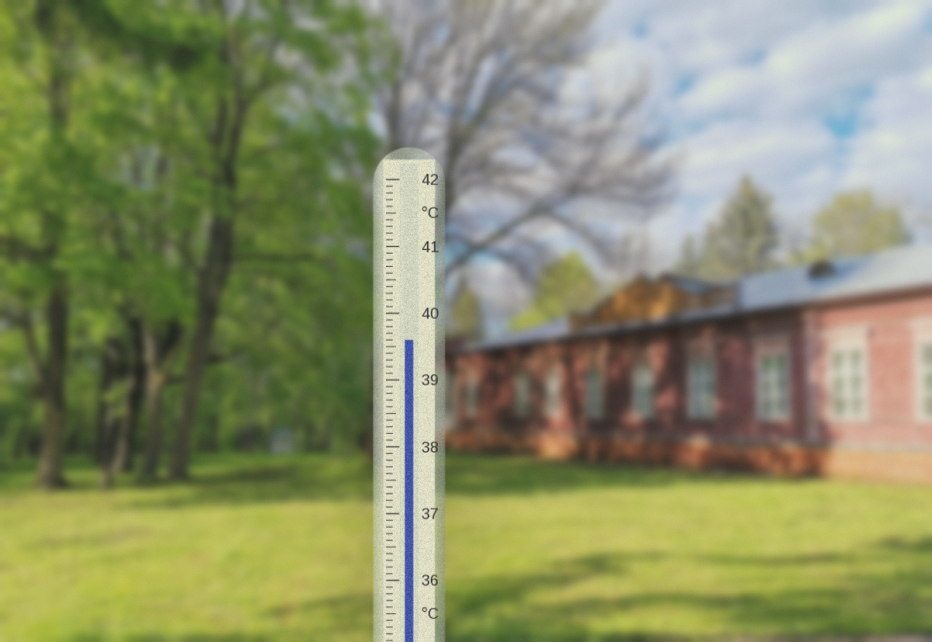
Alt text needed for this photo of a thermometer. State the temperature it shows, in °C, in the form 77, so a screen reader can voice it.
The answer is 39.6
